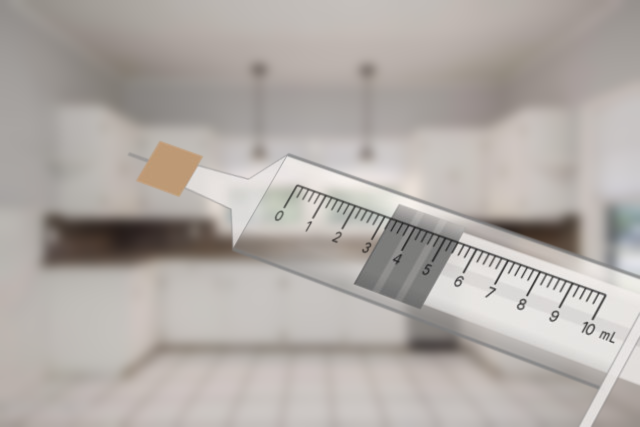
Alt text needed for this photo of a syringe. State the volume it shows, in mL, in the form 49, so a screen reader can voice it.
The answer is 3.2
